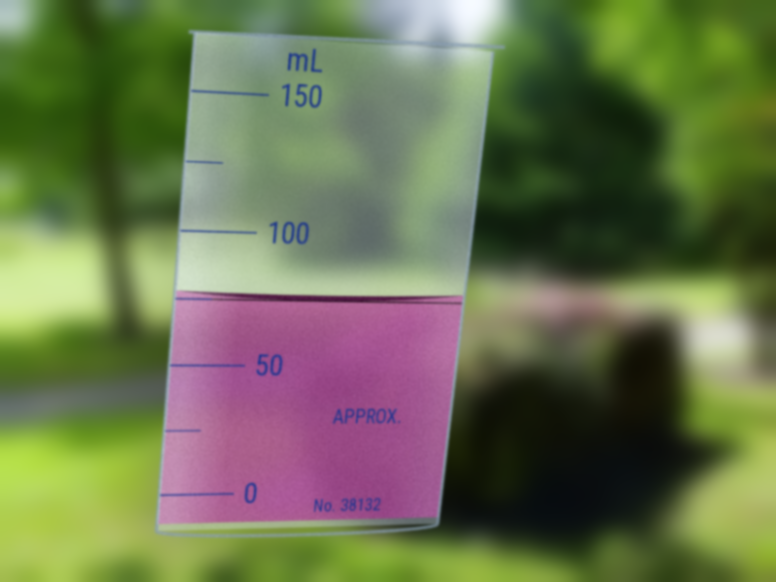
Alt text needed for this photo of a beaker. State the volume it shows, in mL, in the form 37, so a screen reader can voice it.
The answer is 75
